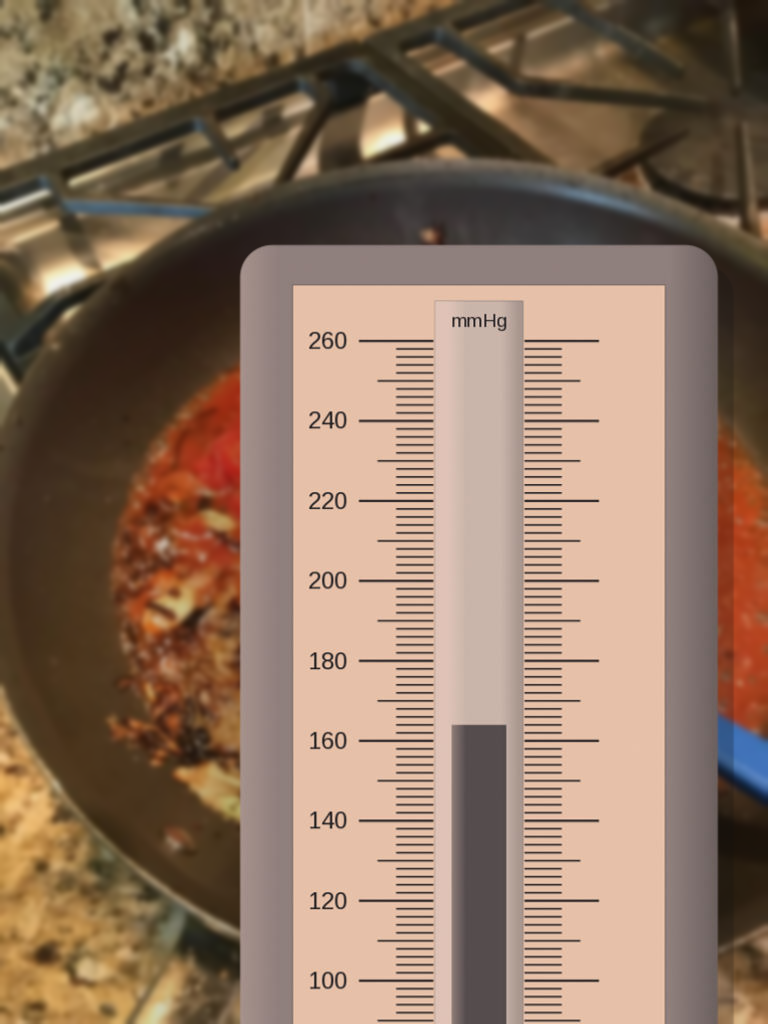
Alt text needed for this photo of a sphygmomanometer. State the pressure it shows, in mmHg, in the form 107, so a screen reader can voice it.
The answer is 164
